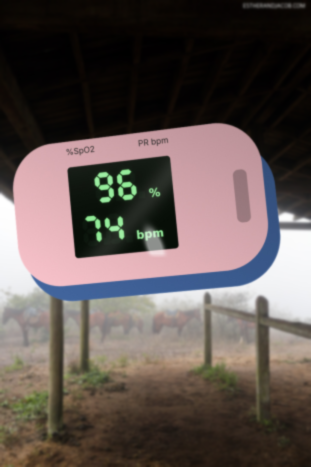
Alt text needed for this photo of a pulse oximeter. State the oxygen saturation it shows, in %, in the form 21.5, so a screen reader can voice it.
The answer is 96
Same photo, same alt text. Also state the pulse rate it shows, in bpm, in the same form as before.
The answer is 74
